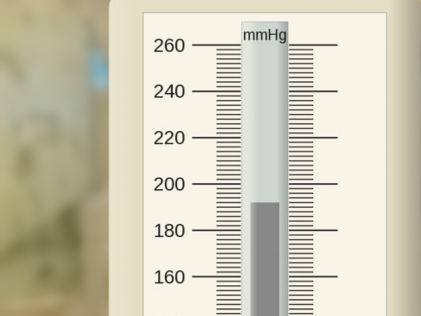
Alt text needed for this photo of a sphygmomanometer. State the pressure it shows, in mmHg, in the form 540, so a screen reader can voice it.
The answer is 192
